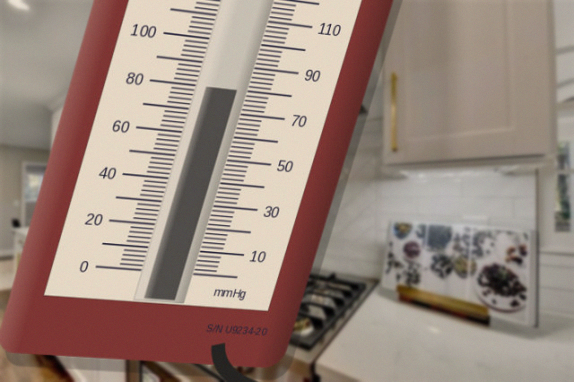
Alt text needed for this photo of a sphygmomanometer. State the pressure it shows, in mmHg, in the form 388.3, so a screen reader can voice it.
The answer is 80
